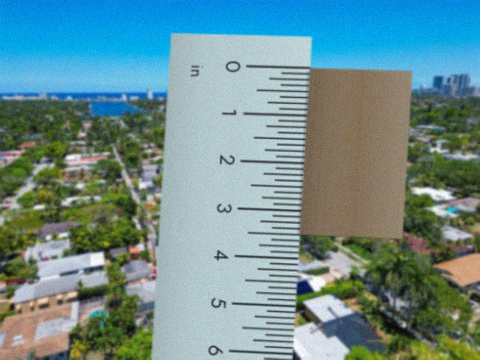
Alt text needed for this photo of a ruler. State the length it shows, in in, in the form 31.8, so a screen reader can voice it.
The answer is 3.5
